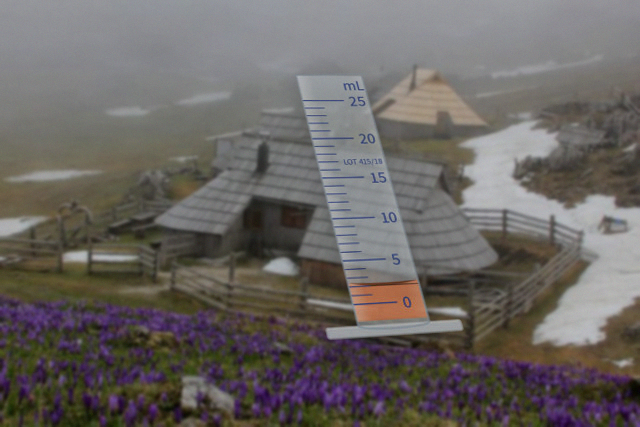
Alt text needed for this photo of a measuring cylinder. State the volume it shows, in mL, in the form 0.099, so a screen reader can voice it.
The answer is 2
